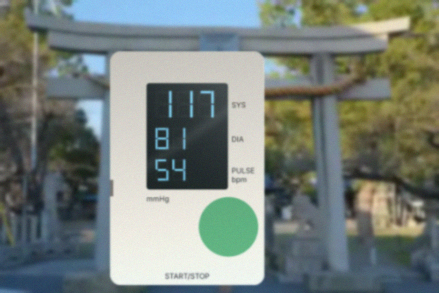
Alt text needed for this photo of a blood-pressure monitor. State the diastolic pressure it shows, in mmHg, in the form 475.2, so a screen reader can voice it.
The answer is 81
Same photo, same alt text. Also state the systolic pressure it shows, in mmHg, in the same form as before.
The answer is 117
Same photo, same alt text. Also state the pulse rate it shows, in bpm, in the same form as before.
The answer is 54
